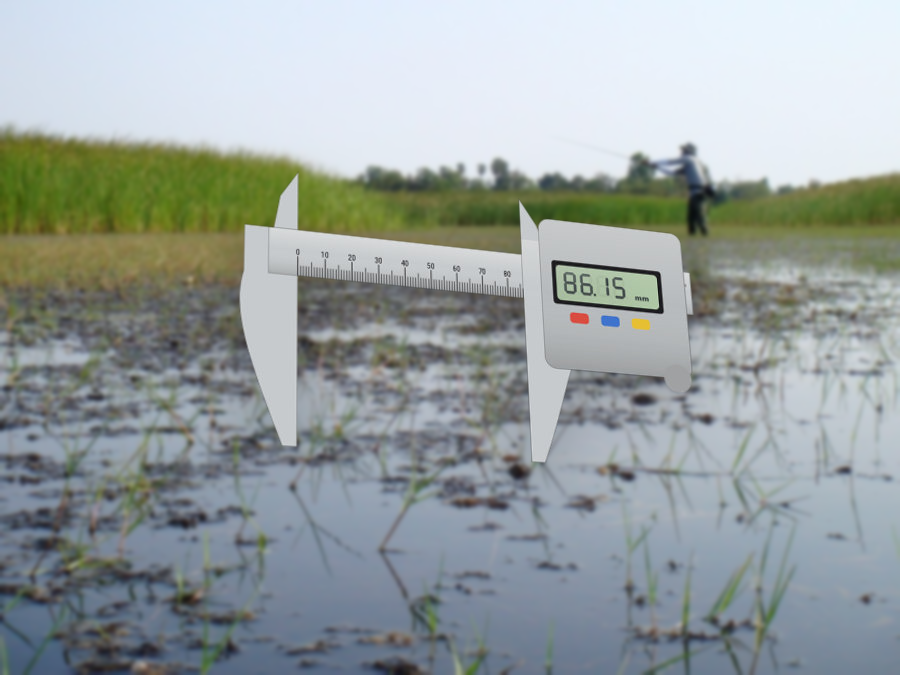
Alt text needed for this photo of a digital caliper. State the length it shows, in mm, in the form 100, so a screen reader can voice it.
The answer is 86.15
